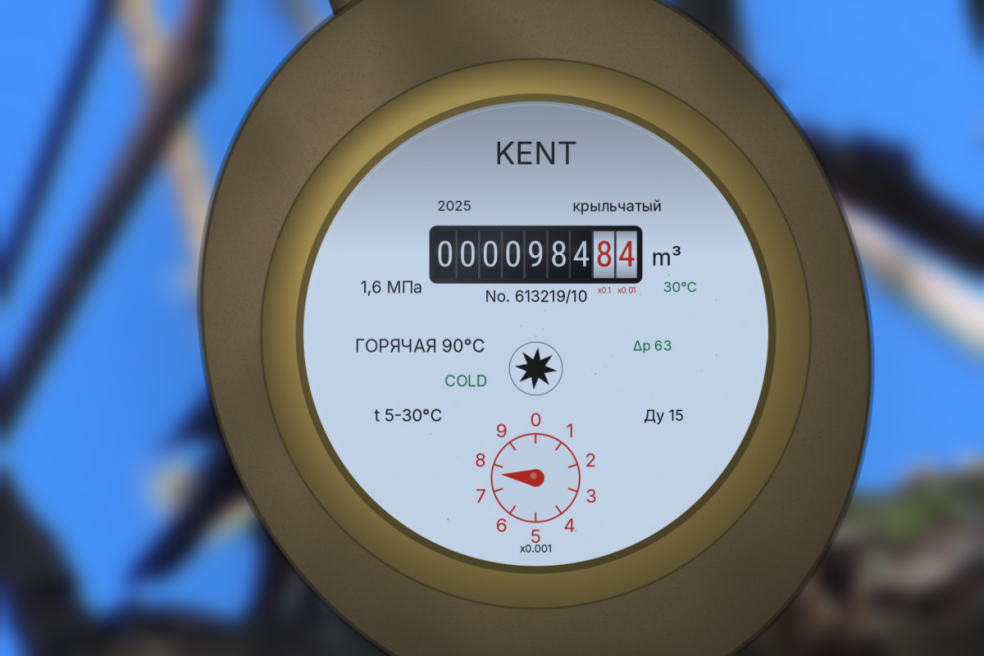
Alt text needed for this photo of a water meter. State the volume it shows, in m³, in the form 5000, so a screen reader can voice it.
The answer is 984.847
